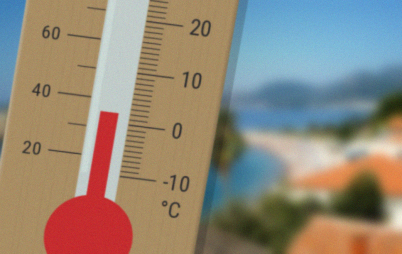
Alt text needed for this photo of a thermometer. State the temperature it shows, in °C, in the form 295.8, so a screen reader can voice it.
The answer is 2
